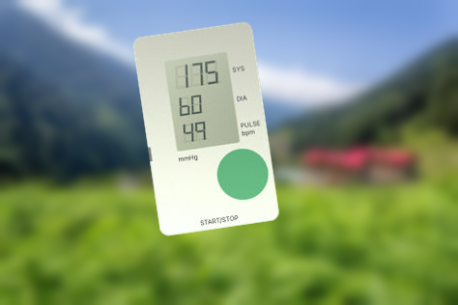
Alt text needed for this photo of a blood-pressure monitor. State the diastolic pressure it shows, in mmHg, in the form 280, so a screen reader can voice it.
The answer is 60
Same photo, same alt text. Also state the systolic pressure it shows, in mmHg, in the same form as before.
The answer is 175
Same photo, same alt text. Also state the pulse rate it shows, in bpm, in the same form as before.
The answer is 49
